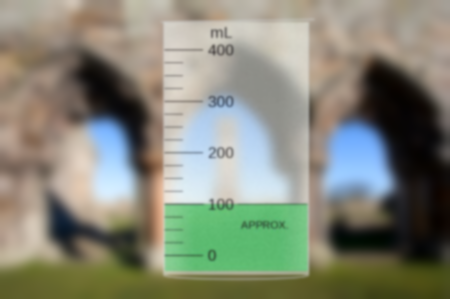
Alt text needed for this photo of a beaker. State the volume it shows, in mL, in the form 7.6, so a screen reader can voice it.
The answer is 100
